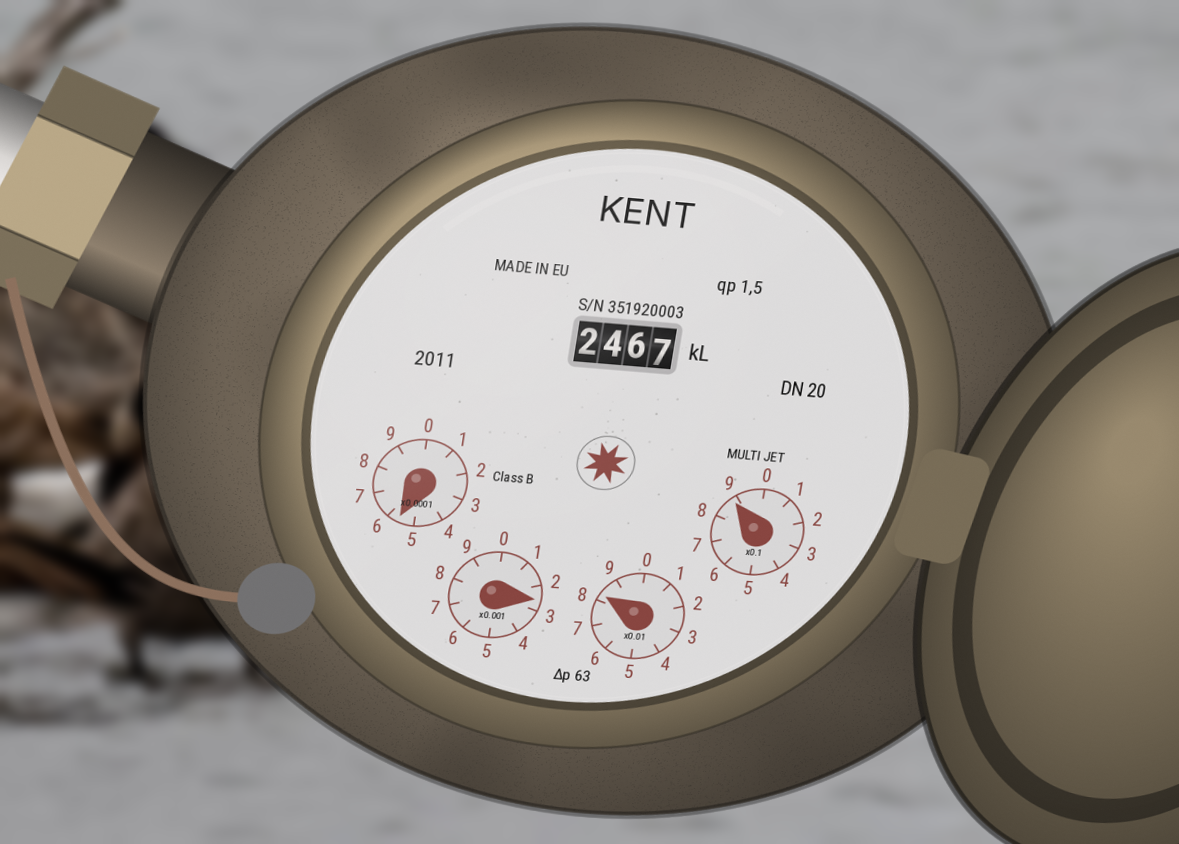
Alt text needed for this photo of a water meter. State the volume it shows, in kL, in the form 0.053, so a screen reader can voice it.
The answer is 2466.8825
